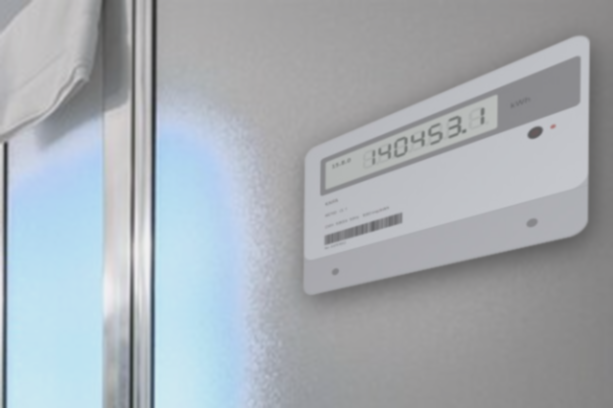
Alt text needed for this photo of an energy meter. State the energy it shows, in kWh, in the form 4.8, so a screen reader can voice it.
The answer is 140453.1
